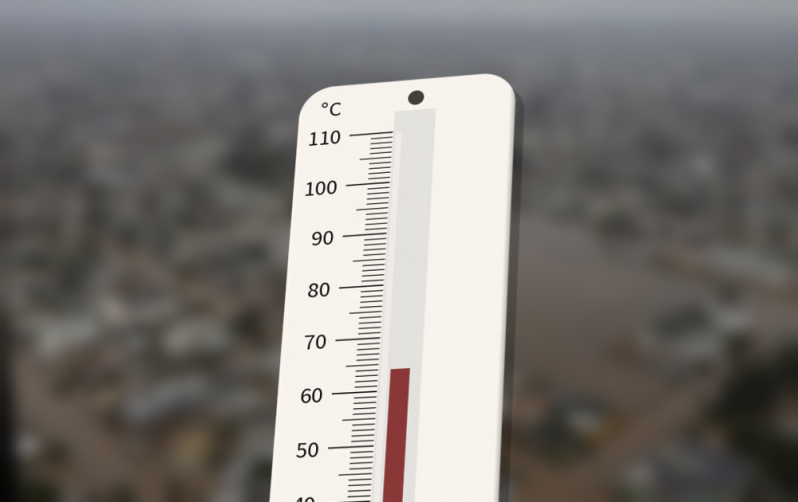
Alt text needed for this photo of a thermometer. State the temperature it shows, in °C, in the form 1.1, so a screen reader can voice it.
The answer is 64
